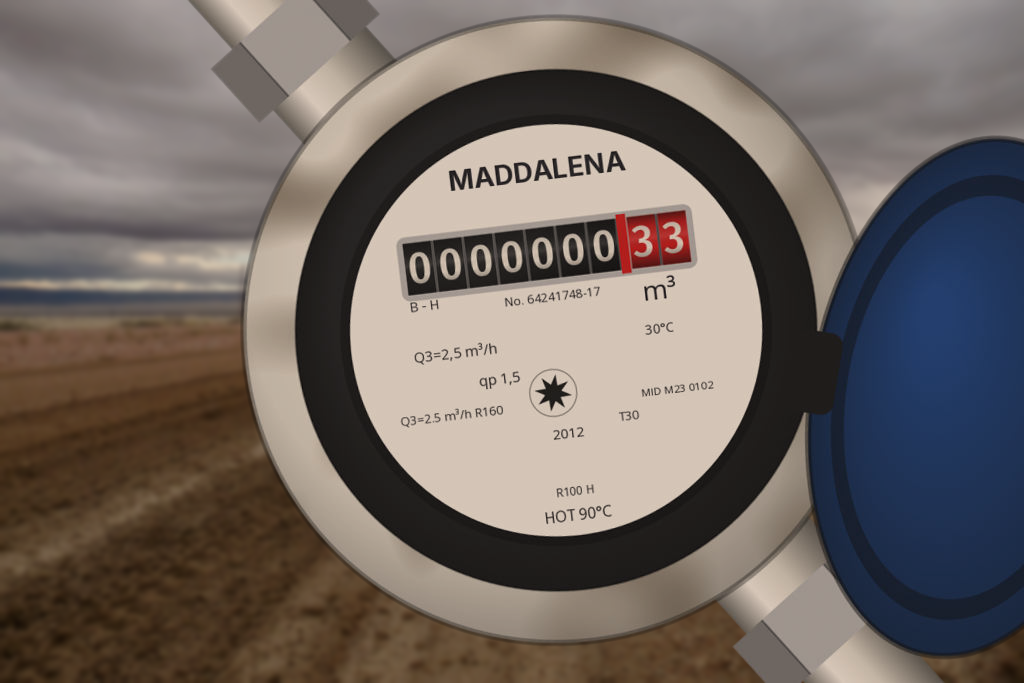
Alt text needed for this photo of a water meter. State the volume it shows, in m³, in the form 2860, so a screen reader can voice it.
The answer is 0.33
